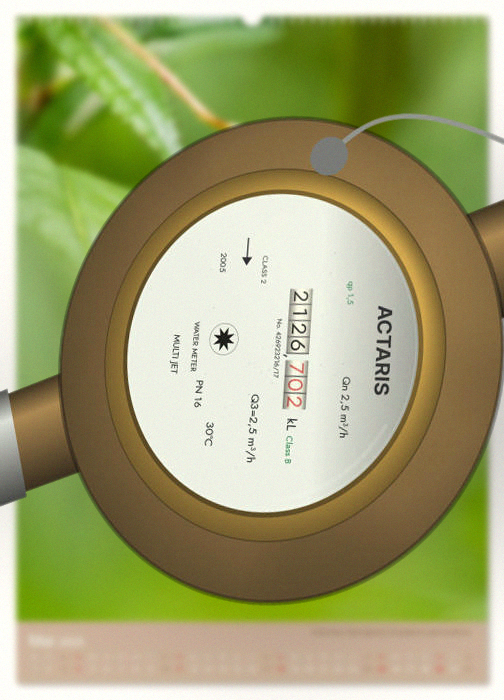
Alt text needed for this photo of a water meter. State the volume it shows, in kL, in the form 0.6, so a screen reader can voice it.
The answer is 2126.702
